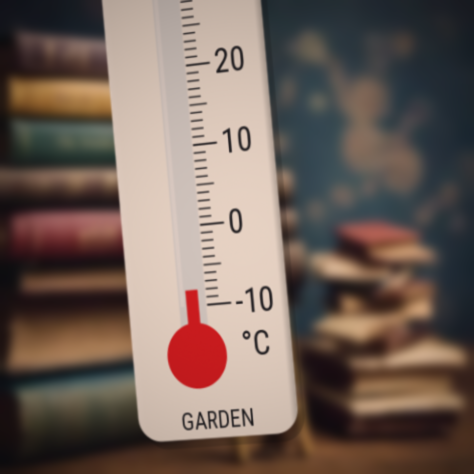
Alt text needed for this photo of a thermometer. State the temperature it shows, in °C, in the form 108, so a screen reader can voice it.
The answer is -8
